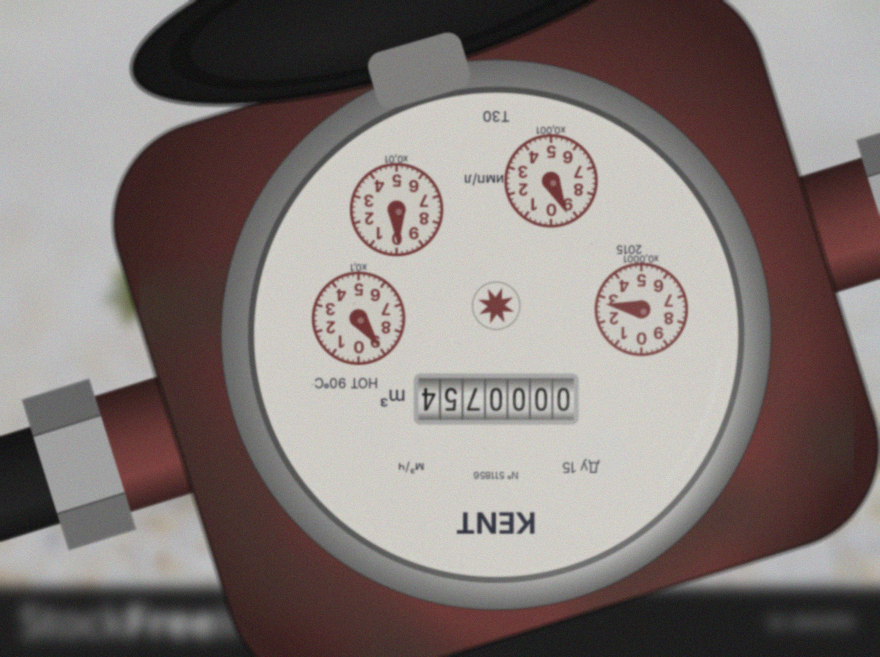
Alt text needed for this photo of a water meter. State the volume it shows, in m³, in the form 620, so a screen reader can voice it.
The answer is 754.8992
